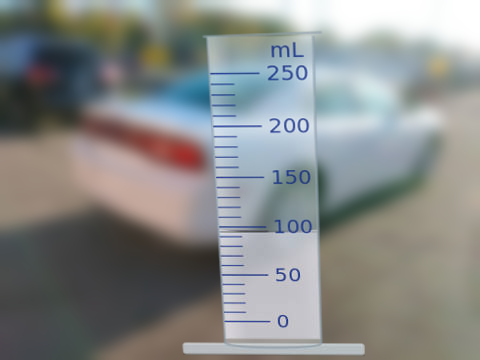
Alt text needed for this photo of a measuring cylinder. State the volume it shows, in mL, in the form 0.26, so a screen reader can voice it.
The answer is 95
